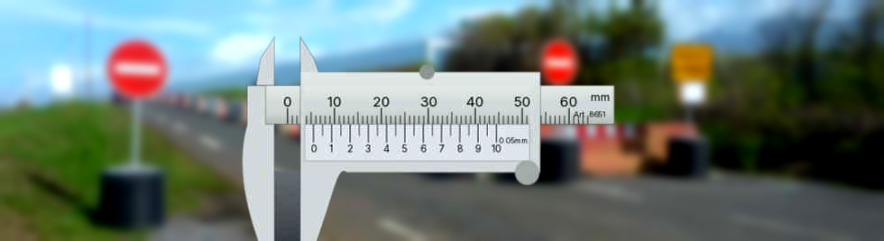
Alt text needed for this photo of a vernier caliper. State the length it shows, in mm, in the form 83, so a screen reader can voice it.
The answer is 5.5
